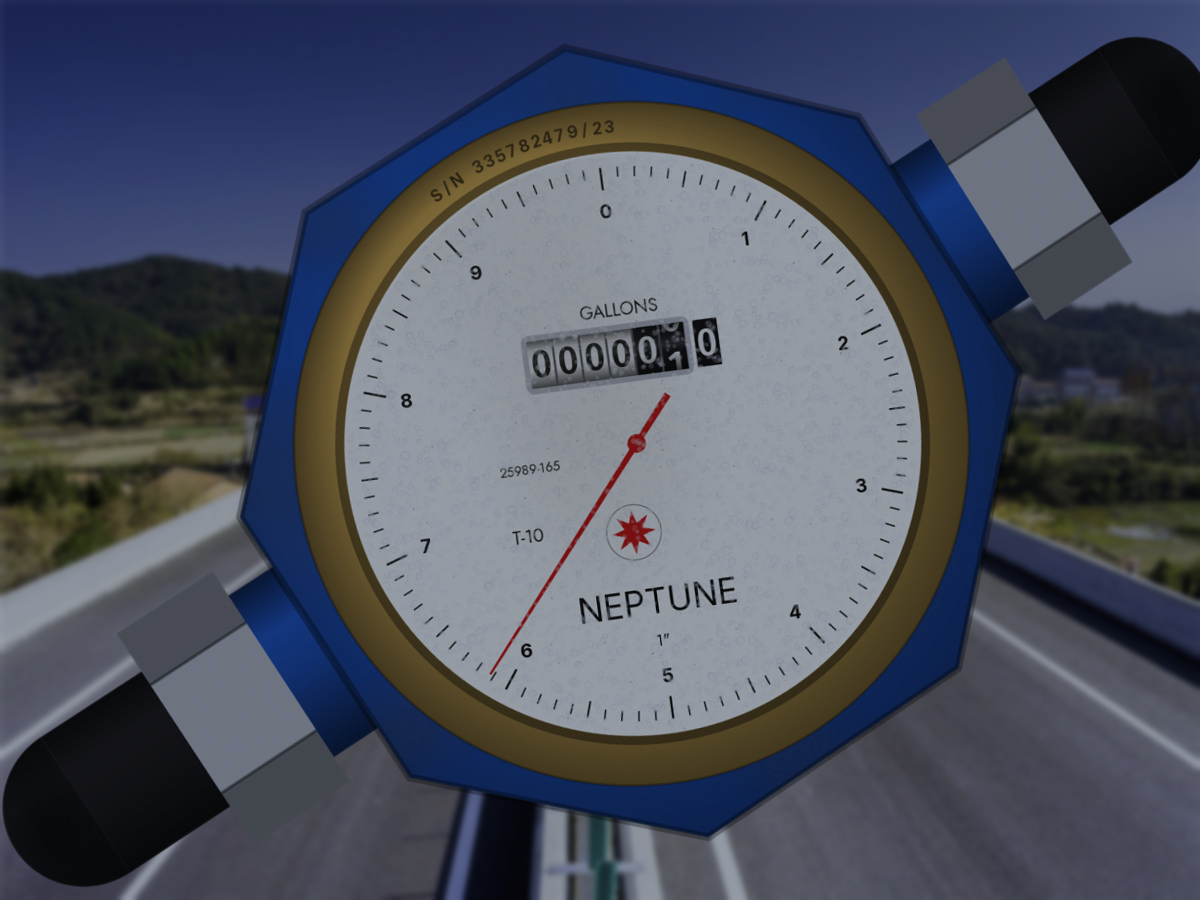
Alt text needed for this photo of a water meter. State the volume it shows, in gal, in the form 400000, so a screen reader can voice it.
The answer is 6.1
